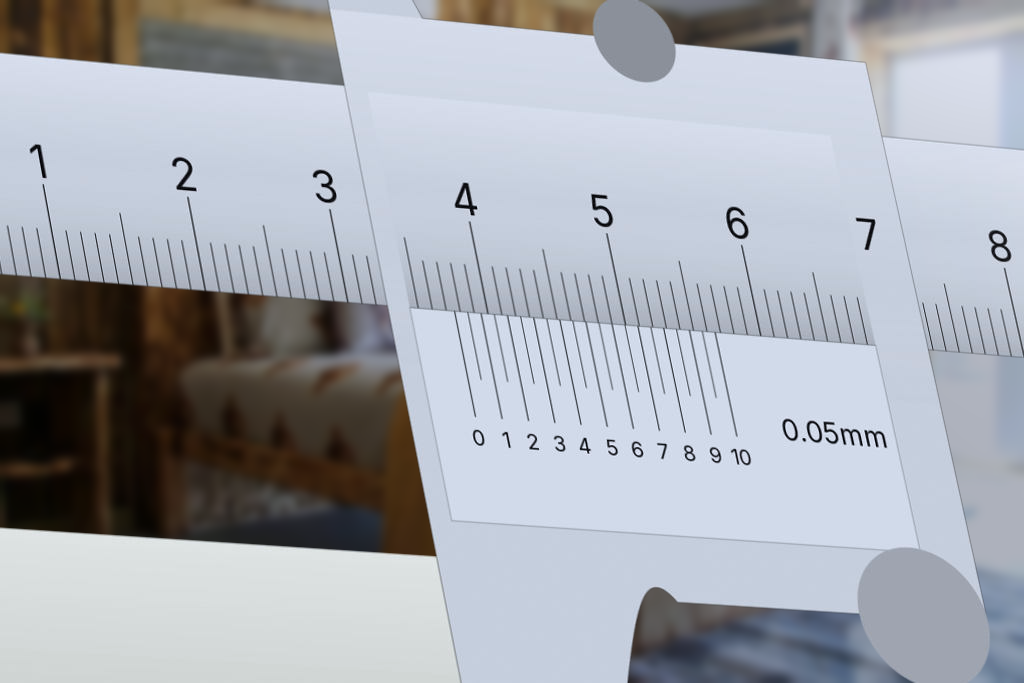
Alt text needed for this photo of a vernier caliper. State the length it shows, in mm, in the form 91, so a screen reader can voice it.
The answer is 37.6
